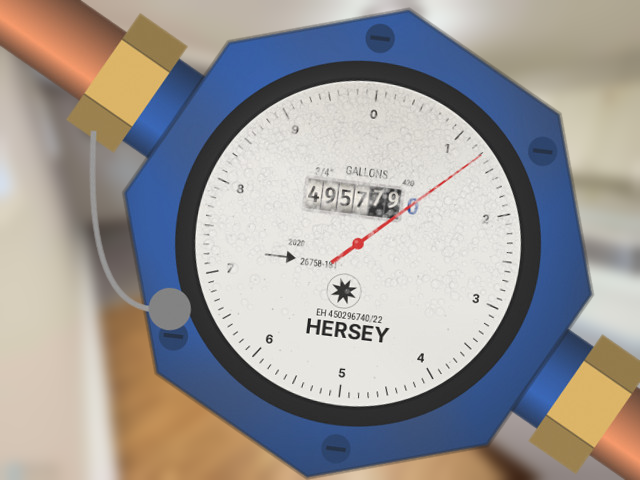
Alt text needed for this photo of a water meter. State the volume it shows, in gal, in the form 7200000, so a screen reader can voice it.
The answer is 4957791.3
